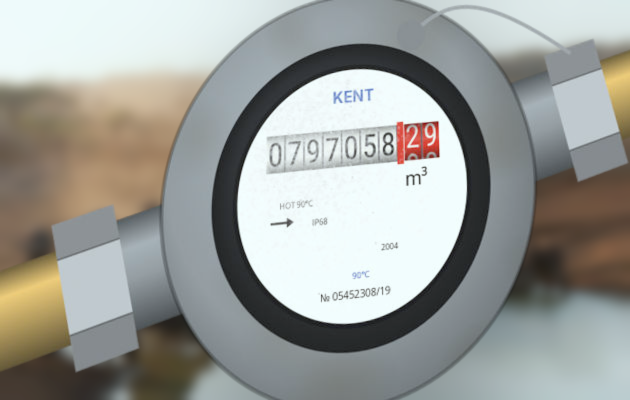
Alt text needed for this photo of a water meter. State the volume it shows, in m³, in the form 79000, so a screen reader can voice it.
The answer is 797058.29
